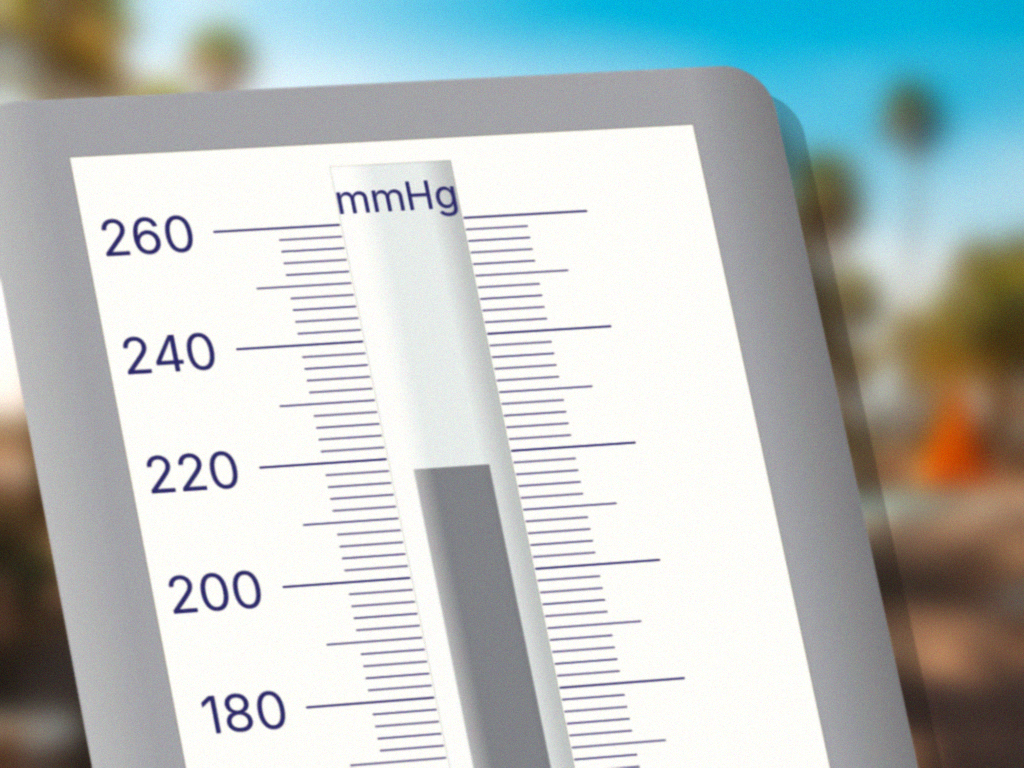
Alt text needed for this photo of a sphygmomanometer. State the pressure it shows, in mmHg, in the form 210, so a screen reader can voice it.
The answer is 218
